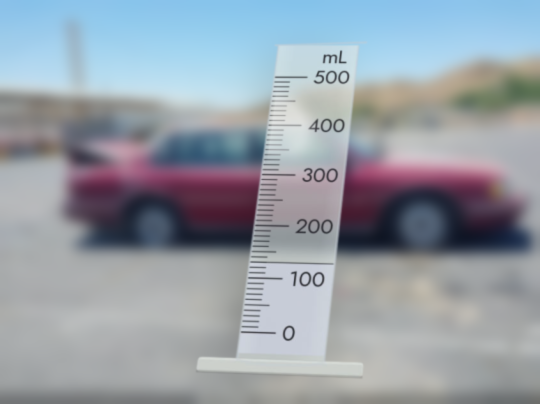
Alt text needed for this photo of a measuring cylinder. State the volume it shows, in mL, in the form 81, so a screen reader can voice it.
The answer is 130
